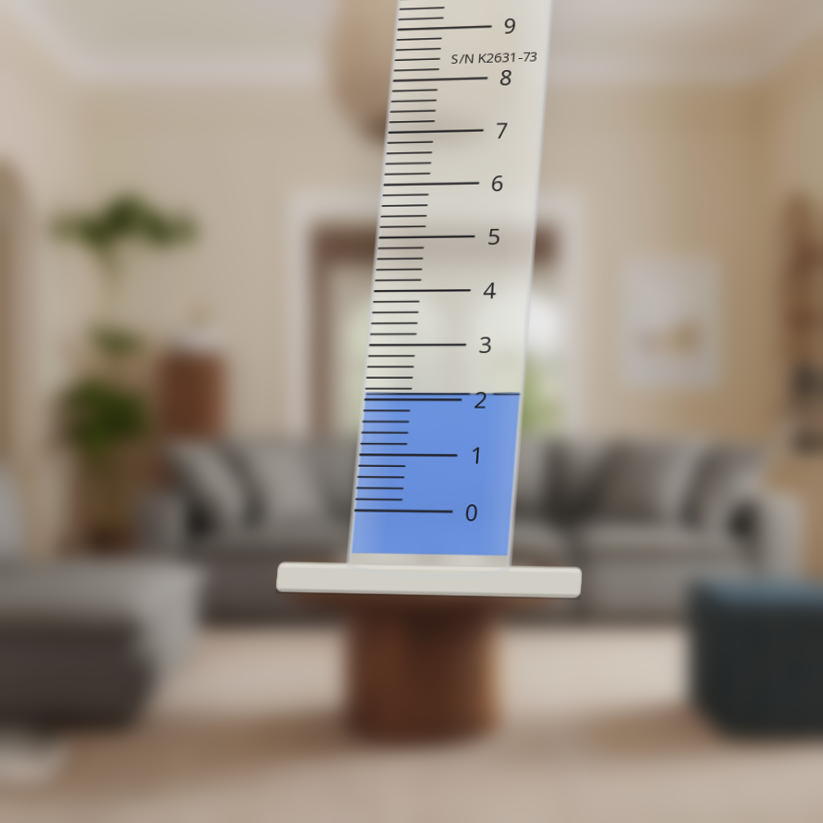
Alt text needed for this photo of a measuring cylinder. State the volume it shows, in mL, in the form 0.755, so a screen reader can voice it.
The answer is 2.1
